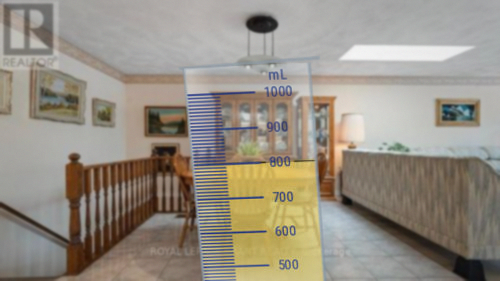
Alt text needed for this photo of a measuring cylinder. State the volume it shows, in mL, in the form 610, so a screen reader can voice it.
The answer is 800
